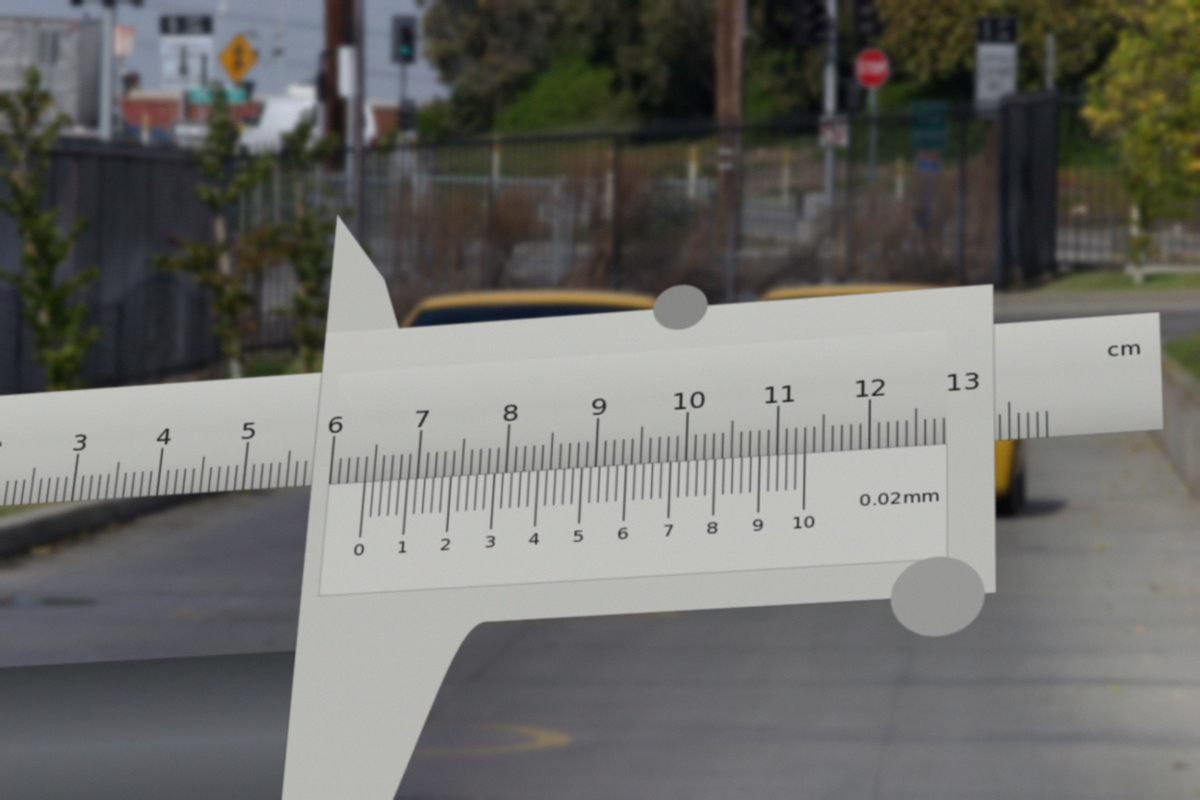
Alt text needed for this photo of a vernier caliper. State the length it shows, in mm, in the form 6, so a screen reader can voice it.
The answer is 64.0
